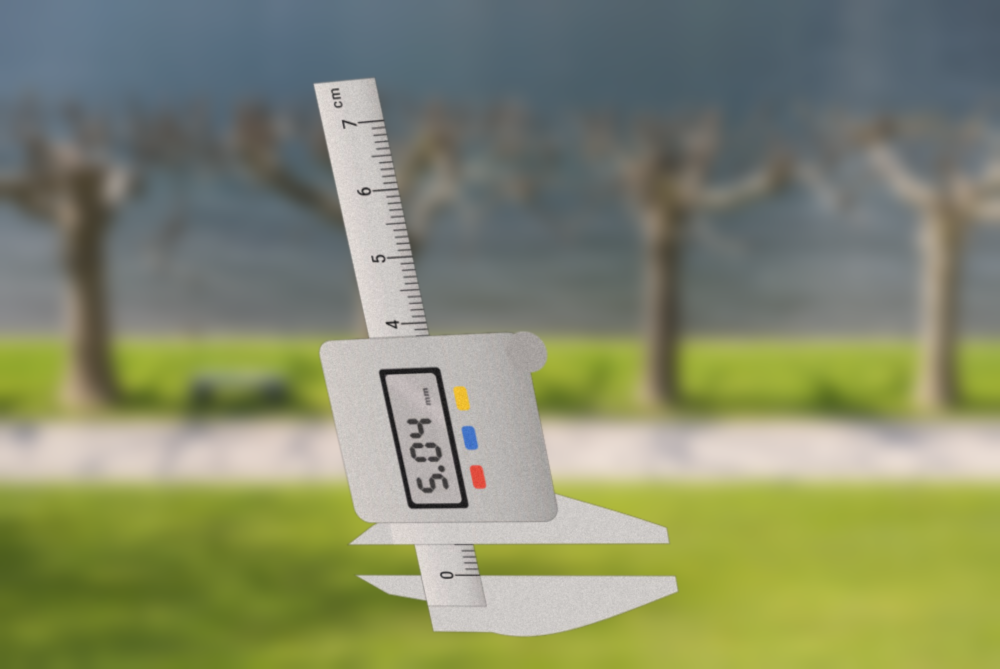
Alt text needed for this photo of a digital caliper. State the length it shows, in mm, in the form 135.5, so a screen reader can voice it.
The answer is 5.04
